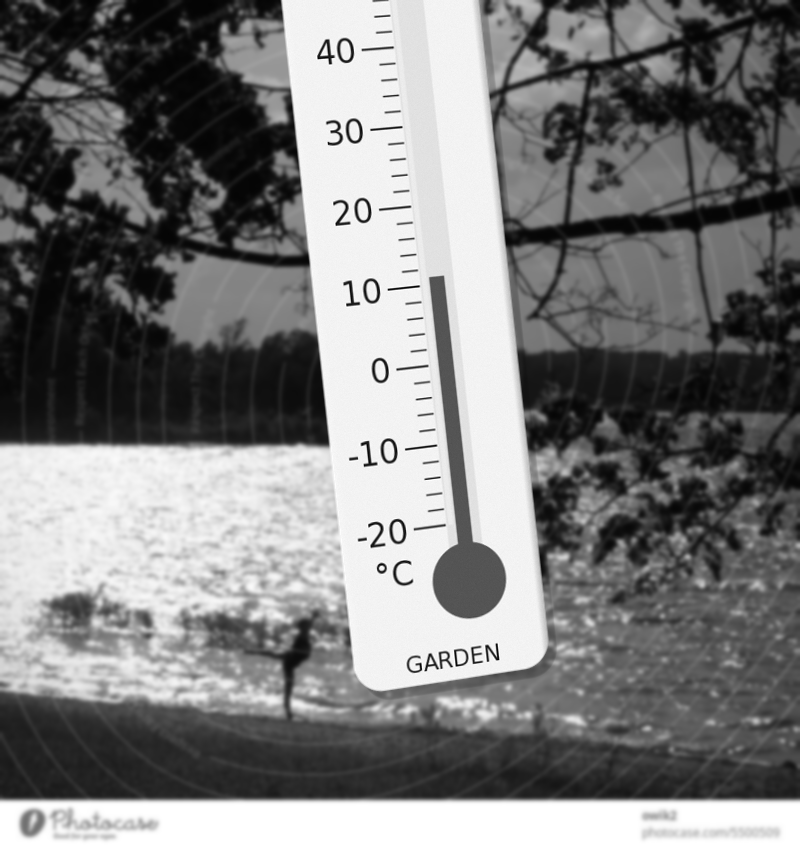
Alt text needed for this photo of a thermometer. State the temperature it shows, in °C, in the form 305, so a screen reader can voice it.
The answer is 11
